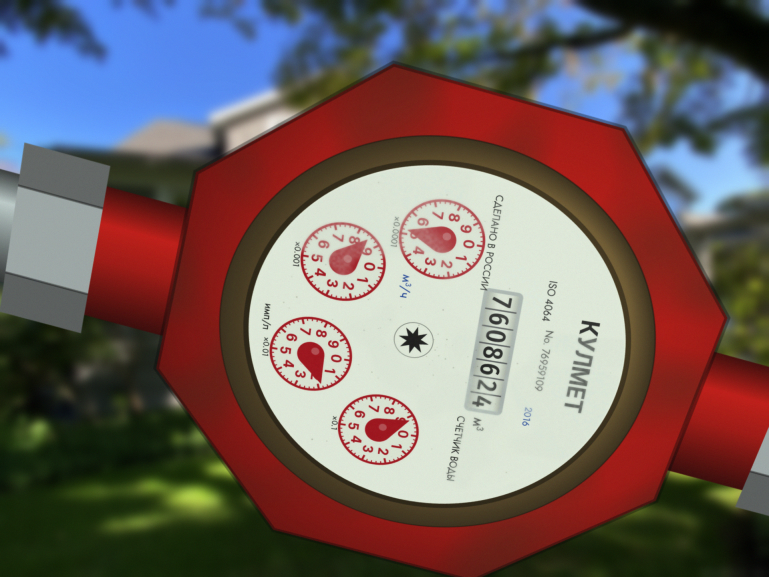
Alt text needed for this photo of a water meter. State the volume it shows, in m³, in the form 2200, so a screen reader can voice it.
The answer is 7608623.9185
